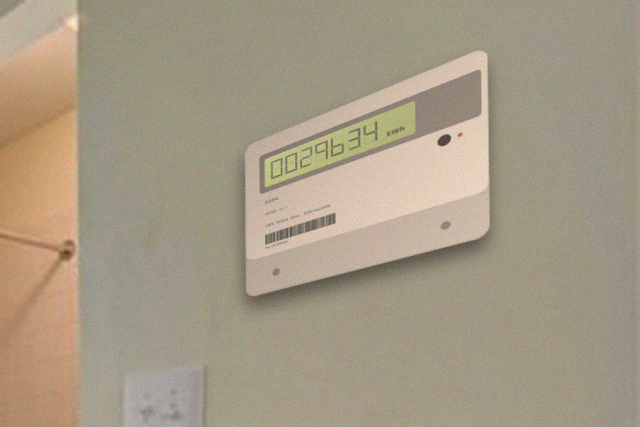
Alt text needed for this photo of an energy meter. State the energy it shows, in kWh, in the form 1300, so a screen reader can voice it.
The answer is 29634
